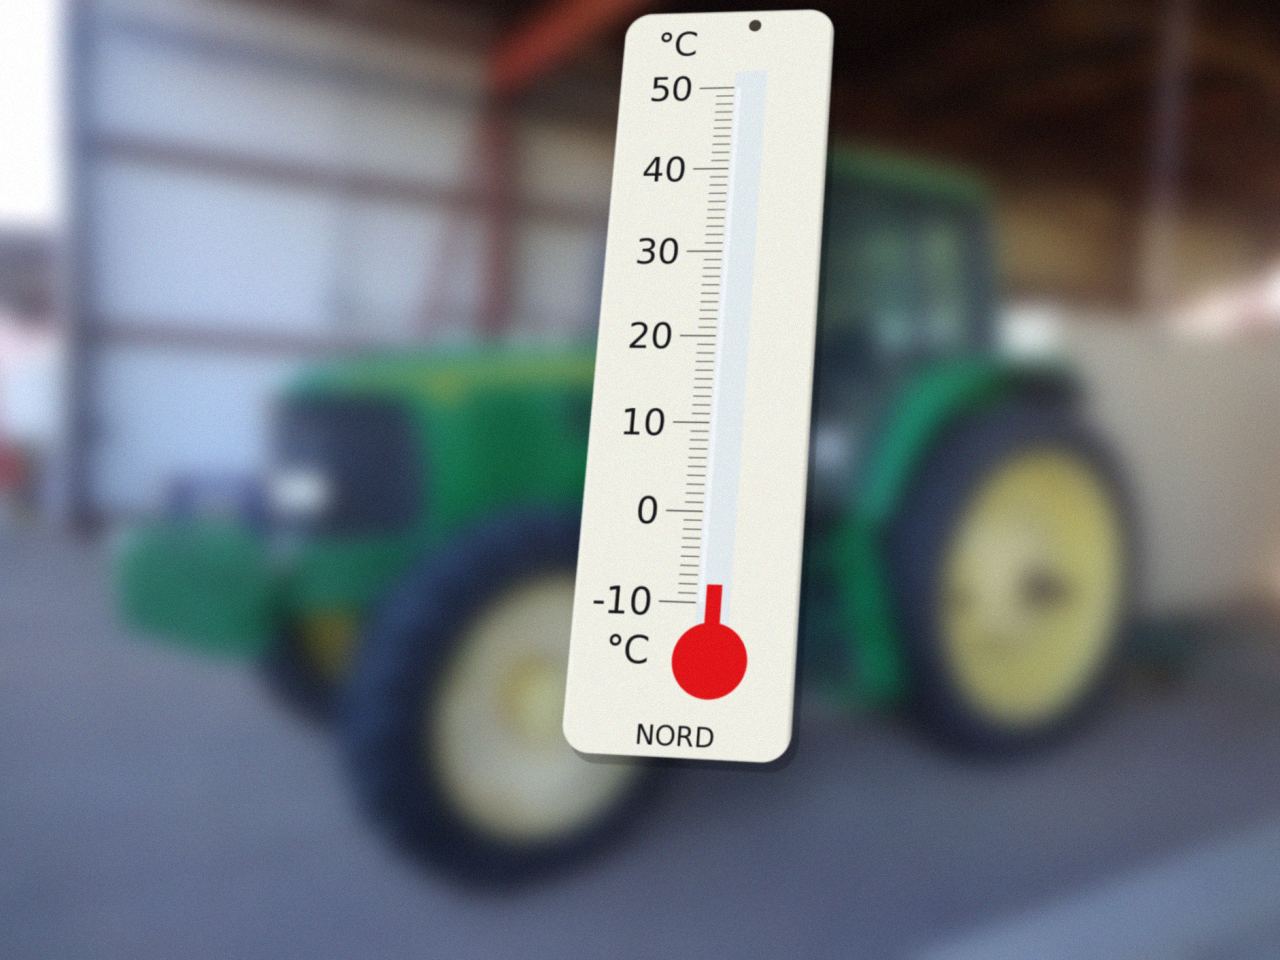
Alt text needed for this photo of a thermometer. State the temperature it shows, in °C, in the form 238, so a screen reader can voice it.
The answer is -8
